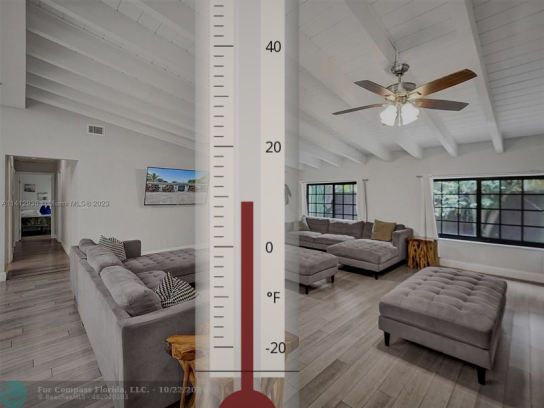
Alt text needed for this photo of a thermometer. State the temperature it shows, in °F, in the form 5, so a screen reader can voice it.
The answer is 9
